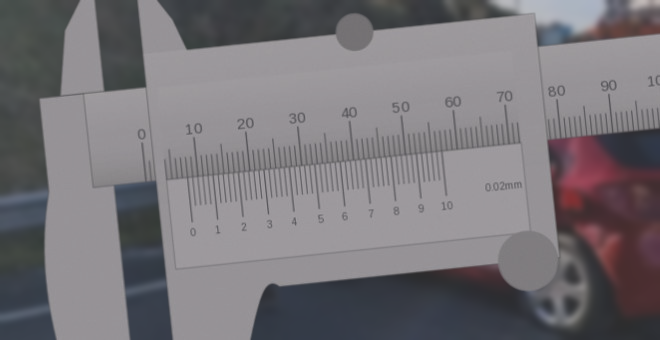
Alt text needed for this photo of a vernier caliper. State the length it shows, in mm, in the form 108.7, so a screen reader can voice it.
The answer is 8.0
